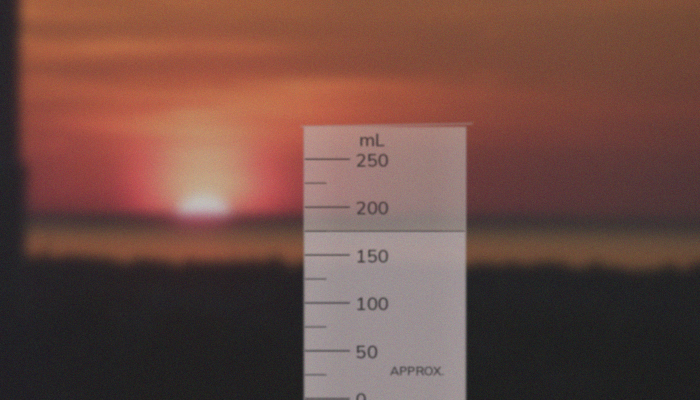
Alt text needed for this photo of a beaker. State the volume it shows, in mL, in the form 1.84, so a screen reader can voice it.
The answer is 175
